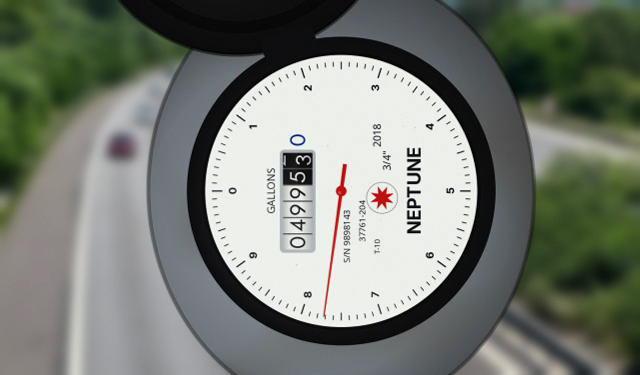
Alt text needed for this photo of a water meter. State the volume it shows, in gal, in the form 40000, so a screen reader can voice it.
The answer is 499527.7
